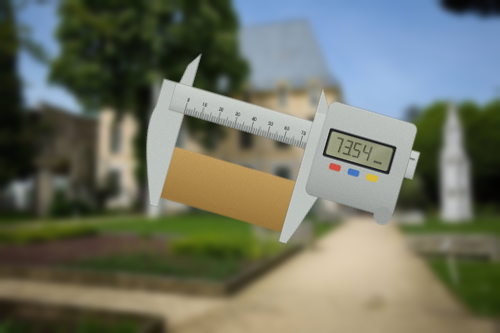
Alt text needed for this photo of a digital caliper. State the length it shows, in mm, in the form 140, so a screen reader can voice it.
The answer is 73.54
